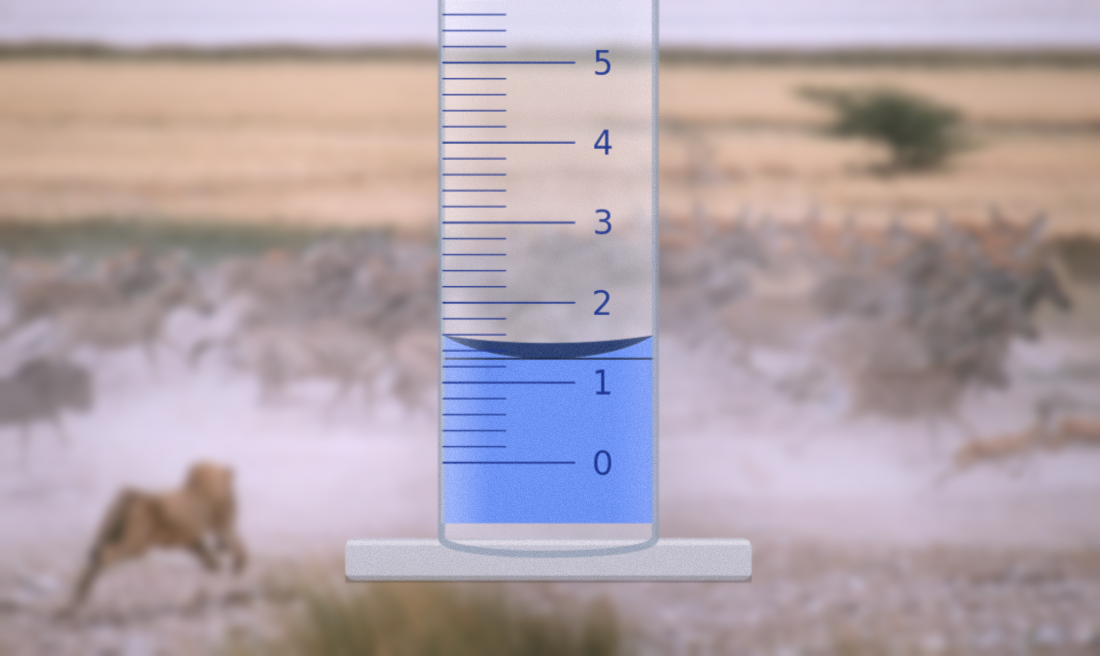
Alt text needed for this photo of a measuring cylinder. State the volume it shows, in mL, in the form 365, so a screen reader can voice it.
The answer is 1.3
